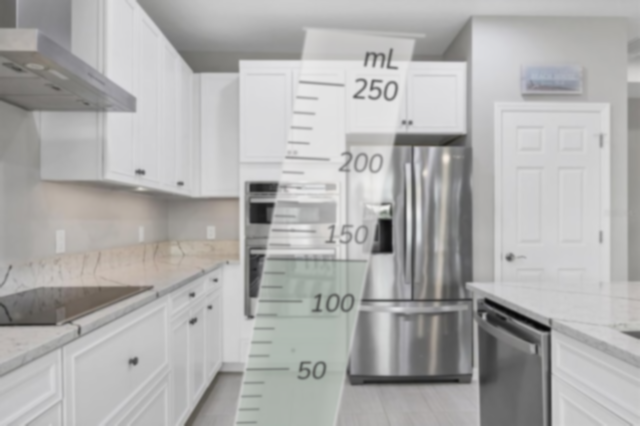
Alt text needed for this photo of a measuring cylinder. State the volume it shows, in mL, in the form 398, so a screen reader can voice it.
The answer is 130
